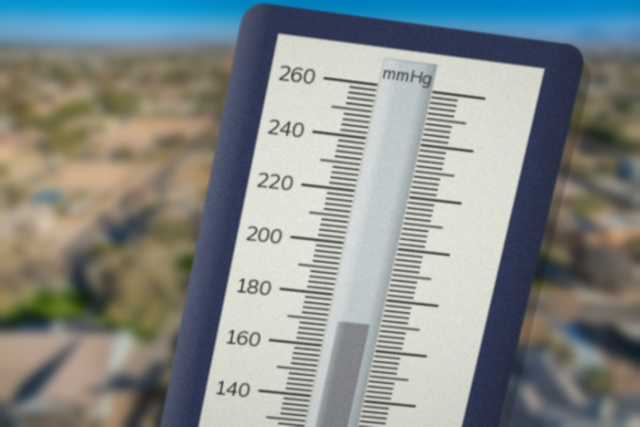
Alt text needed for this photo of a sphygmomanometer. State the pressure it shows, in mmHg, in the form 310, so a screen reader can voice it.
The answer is 170
